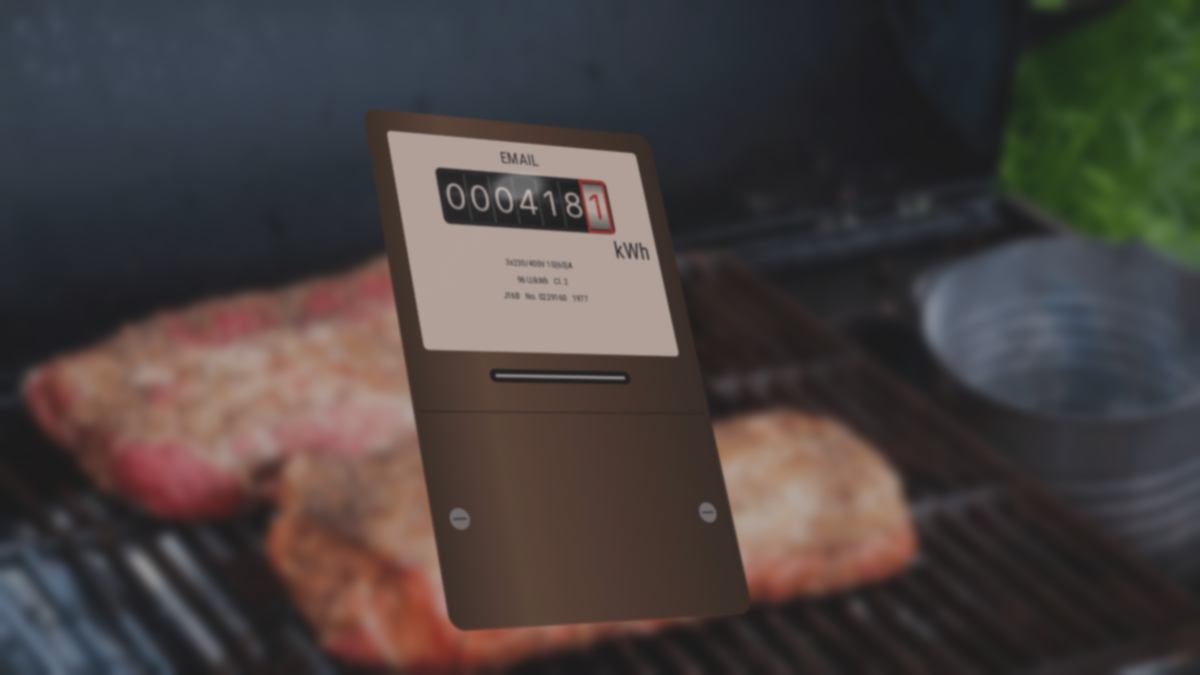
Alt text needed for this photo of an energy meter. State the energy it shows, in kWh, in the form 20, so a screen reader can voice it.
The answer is 418.1
